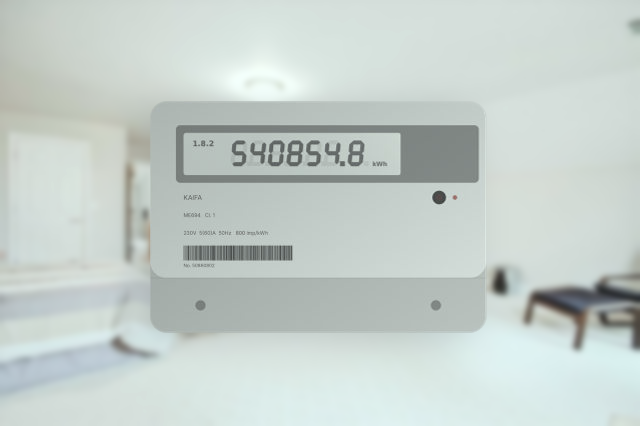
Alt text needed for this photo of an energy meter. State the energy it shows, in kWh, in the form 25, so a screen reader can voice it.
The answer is 540854.8
